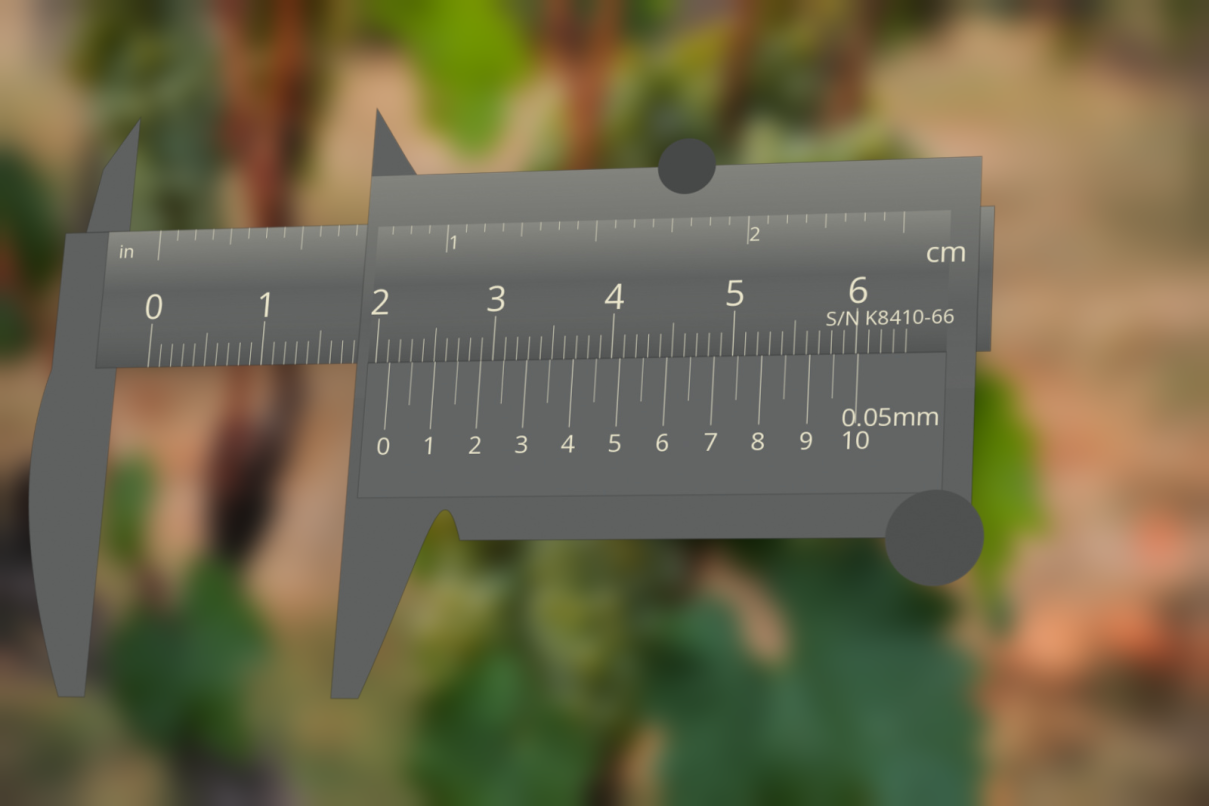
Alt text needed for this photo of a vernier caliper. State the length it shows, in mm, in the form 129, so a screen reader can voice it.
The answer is 21.2
